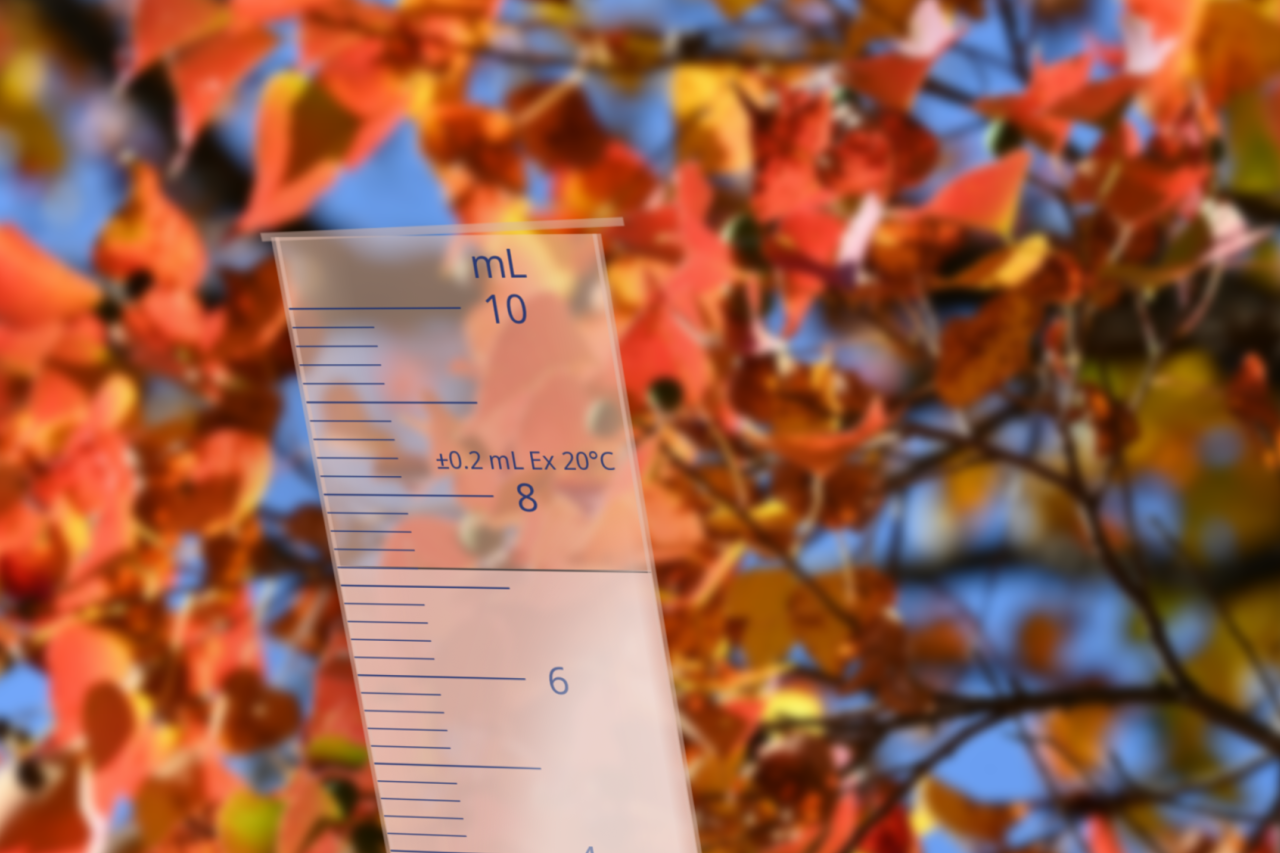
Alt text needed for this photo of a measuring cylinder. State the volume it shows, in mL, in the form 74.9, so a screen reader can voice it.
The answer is 7.2
